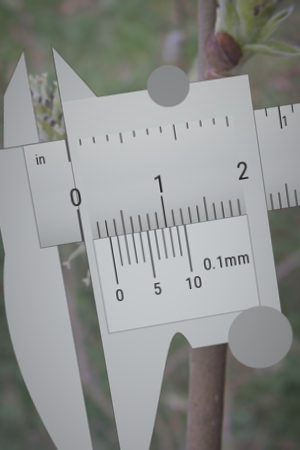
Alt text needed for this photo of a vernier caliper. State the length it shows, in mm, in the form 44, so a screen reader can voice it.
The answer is 3.2
